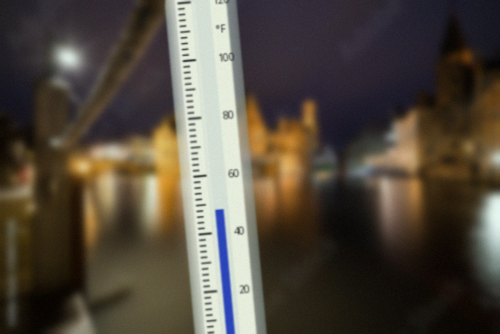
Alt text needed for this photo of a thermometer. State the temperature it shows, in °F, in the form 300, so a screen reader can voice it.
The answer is 48
